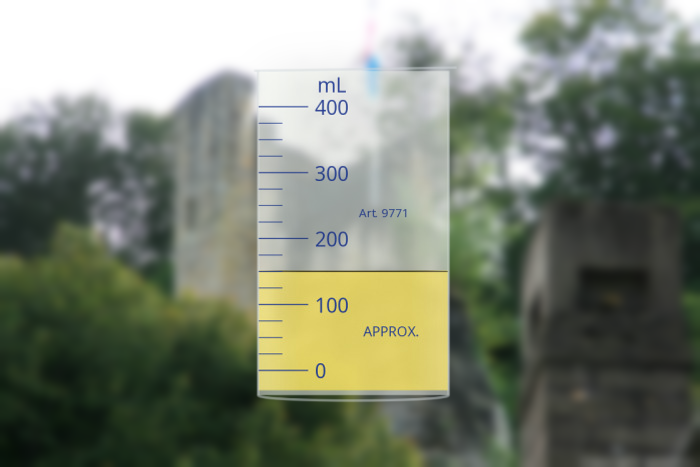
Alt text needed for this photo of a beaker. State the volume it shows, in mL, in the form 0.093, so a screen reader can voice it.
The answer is 150
